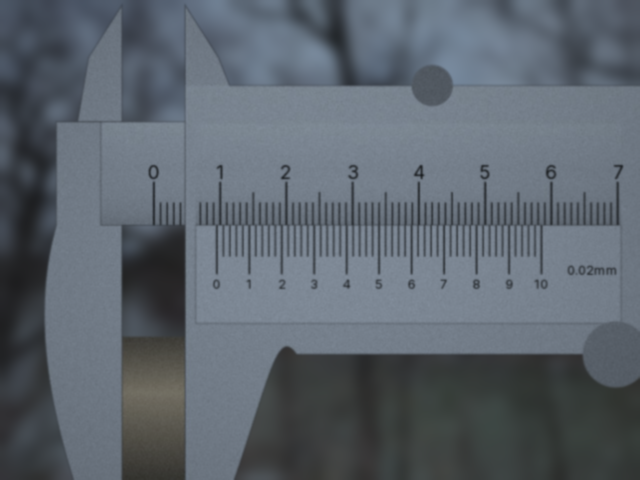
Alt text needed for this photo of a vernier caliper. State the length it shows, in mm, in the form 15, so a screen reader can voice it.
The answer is 9.5
